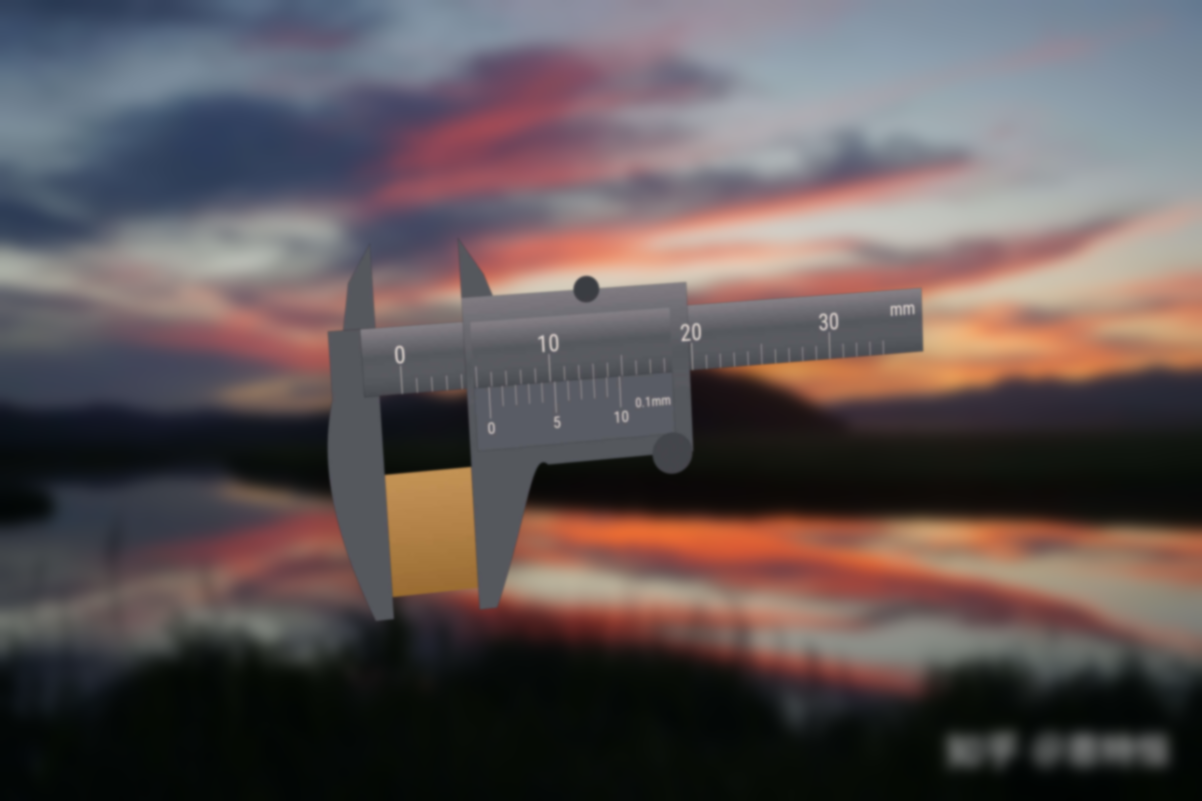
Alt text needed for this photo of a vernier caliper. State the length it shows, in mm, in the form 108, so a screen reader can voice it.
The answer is 5.8
